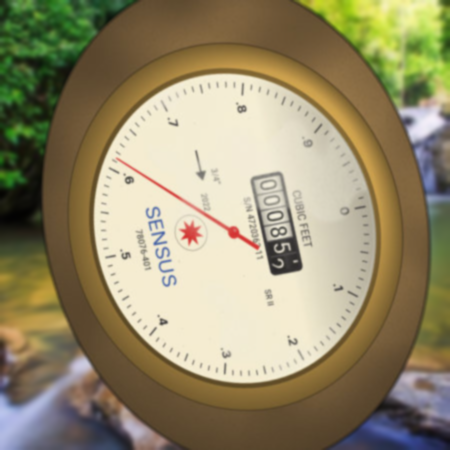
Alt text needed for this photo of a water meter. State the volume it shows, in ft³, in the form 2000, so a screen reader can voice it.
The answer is 851.61
